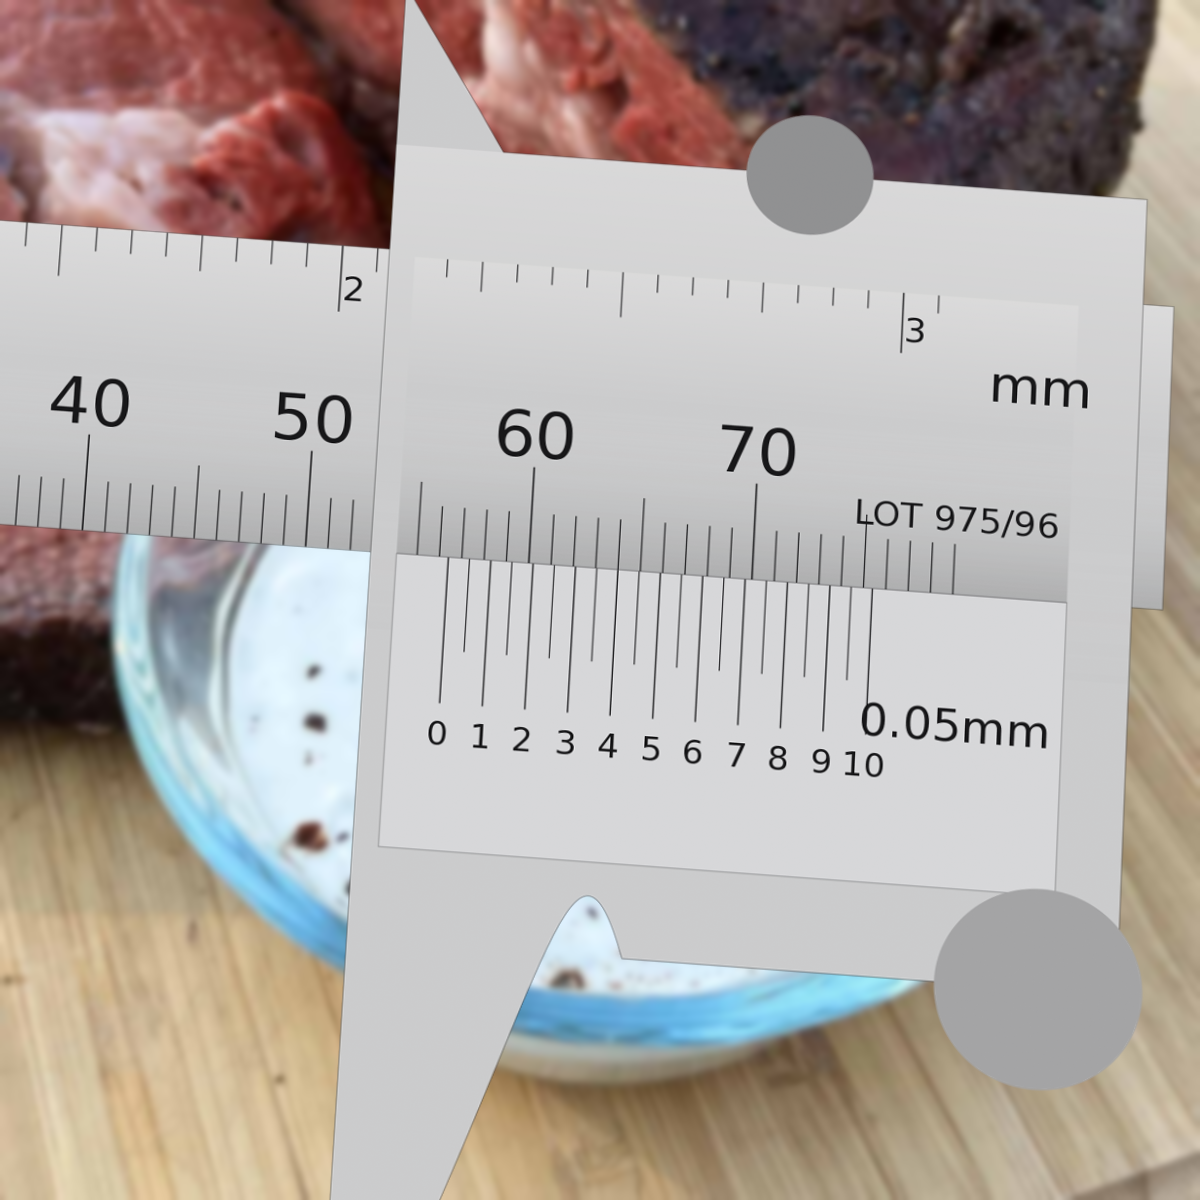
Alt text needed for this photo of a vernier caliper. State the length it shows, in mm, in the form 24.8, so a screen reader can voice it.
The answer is 56.4
